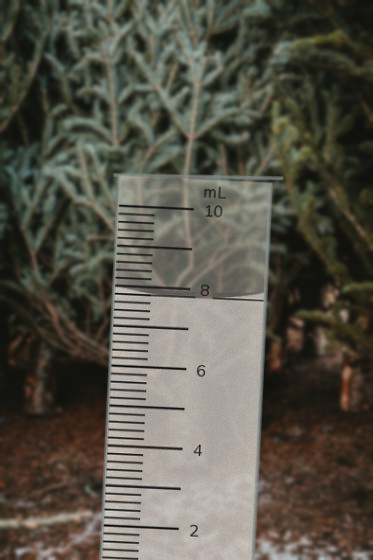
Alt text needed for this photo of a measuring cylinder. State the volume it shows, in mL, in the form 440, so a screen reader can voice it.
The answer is 7.8
